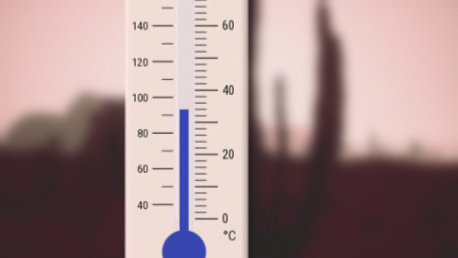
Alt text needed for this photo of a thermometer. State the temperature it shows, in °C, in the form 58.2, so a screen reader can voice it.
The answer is 34
